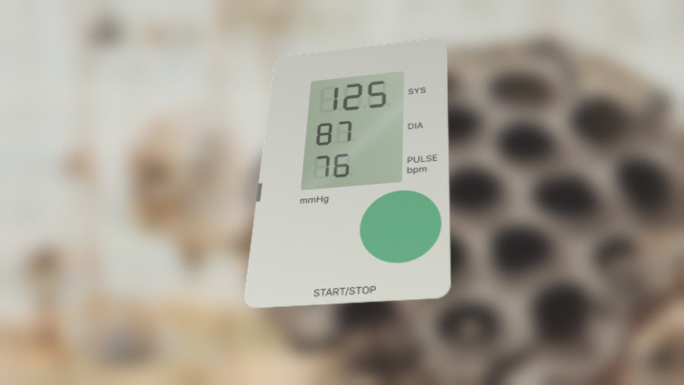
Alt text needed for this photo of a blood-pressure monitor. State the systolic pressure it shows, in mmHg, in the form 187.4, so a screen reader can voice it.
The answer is 125
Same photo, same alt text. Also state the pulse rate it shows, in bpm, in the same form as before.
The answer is 76
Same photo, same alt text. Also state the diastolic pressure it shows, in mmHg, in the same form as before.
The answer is 87
